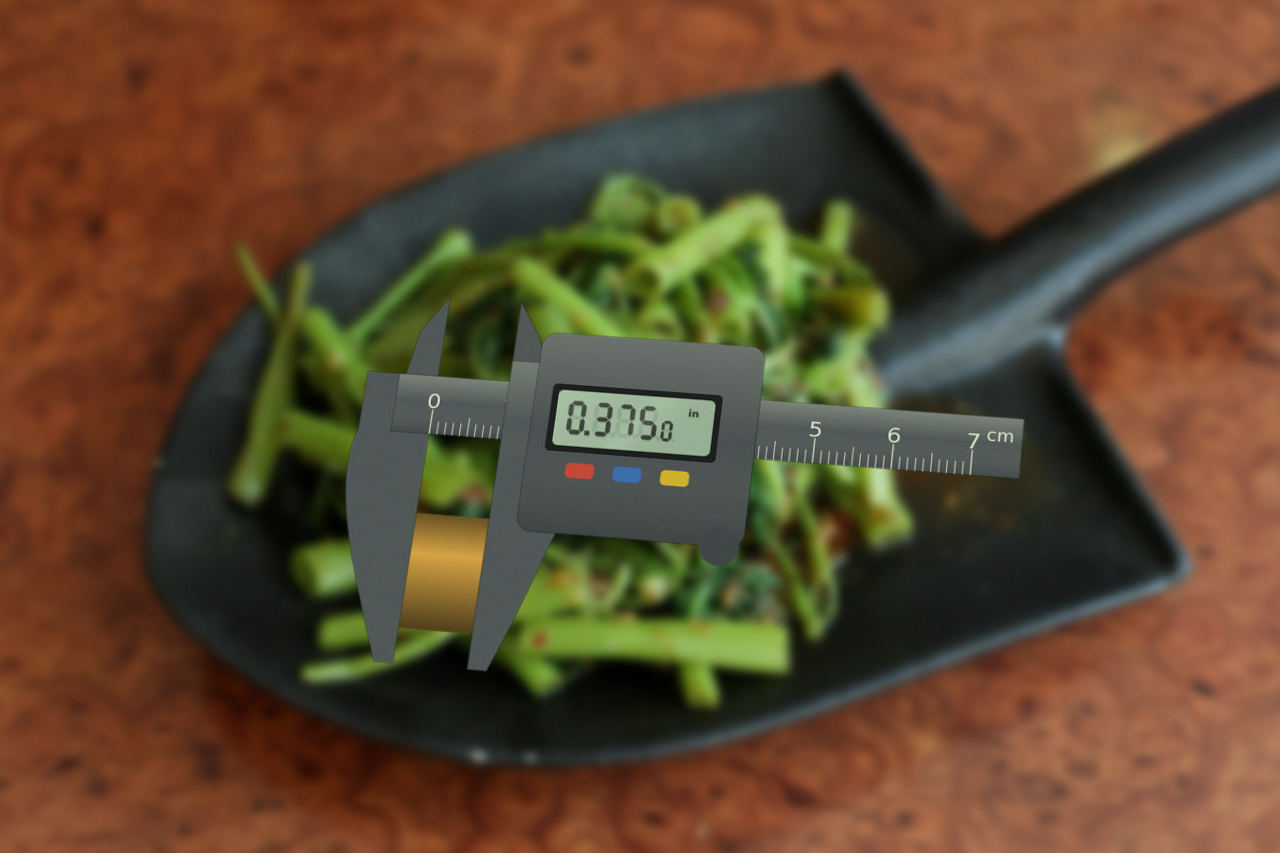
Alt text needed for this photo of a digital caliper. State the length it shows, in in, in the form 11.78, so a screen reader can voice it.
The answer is 0.3750
